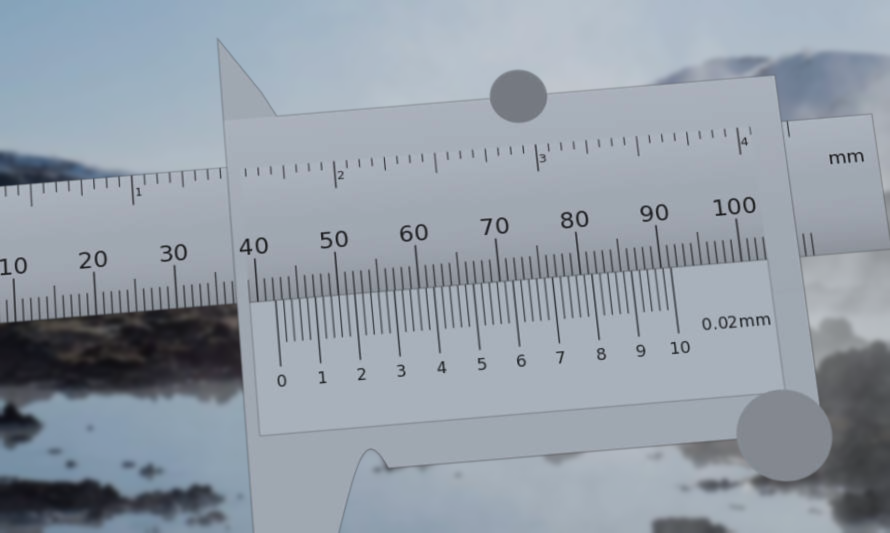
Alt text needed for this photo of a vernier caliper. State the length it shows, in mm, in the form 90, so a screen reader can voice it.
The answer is 42.2
